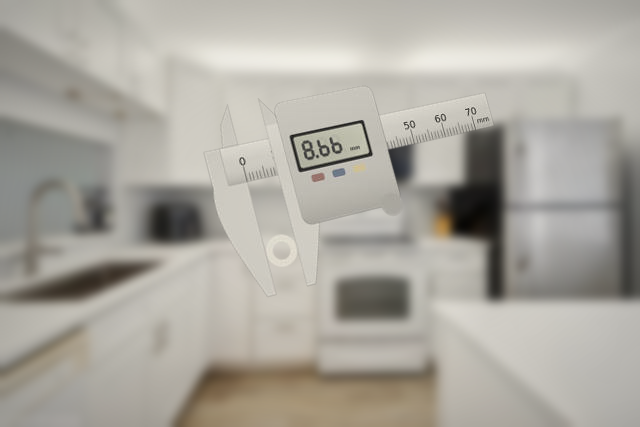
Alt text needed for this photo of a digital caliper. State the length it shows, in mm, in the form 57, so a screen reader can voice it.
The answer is 8.66
